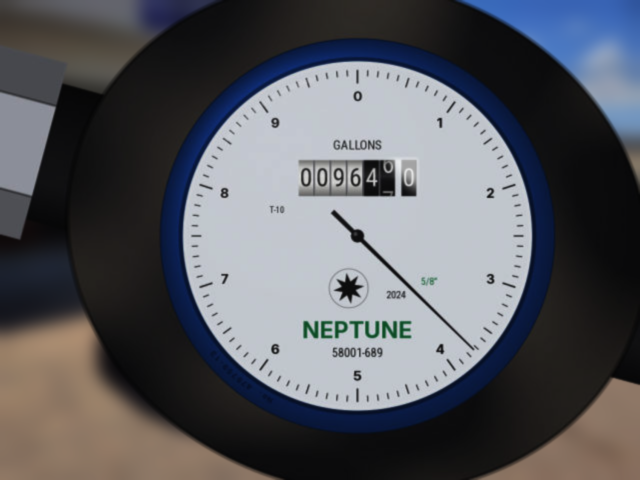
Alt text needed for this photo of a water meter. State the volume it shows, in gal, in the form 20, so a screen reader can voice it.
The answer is 96463.7
